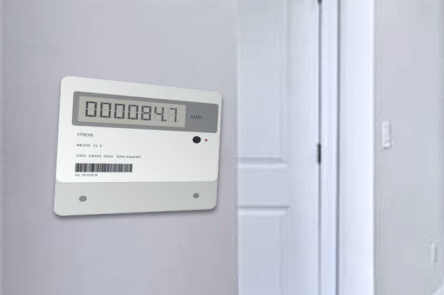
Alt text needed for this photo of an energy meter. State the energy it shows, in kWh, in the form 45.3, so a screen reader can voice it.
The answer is 84.7
